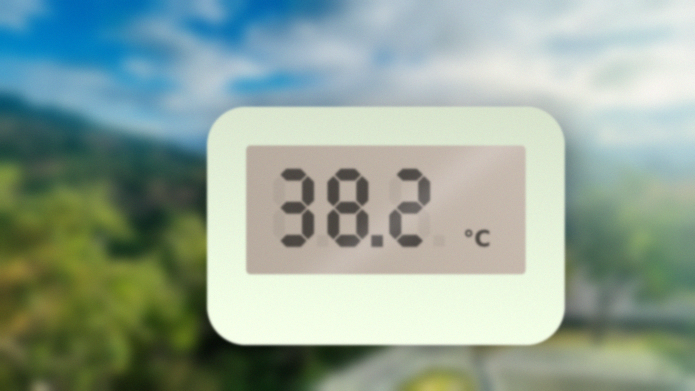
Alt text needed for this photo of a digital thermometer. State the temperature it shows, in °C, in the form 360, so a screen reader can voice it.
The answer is 38.2
